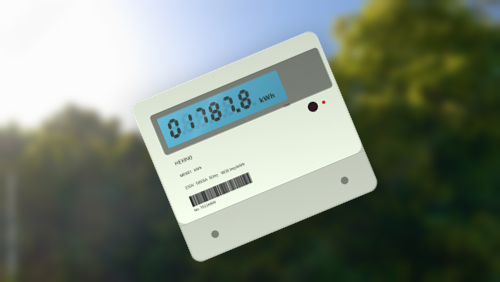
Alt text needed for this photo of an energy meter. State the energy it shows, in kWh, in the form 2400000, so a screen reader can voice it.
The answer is 1787.8
